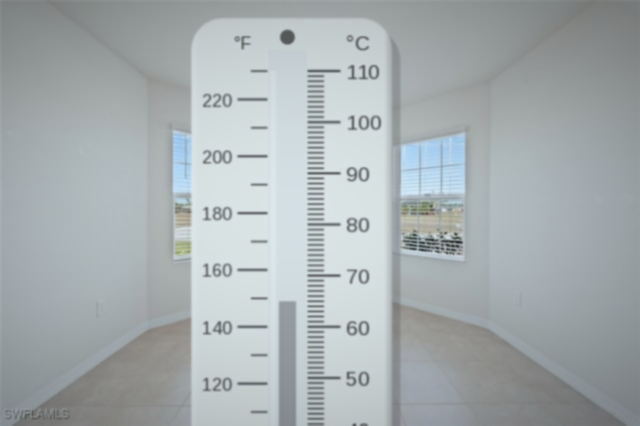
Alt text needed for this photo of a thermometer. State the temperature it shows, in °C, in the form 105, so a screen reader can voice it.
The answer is 65
